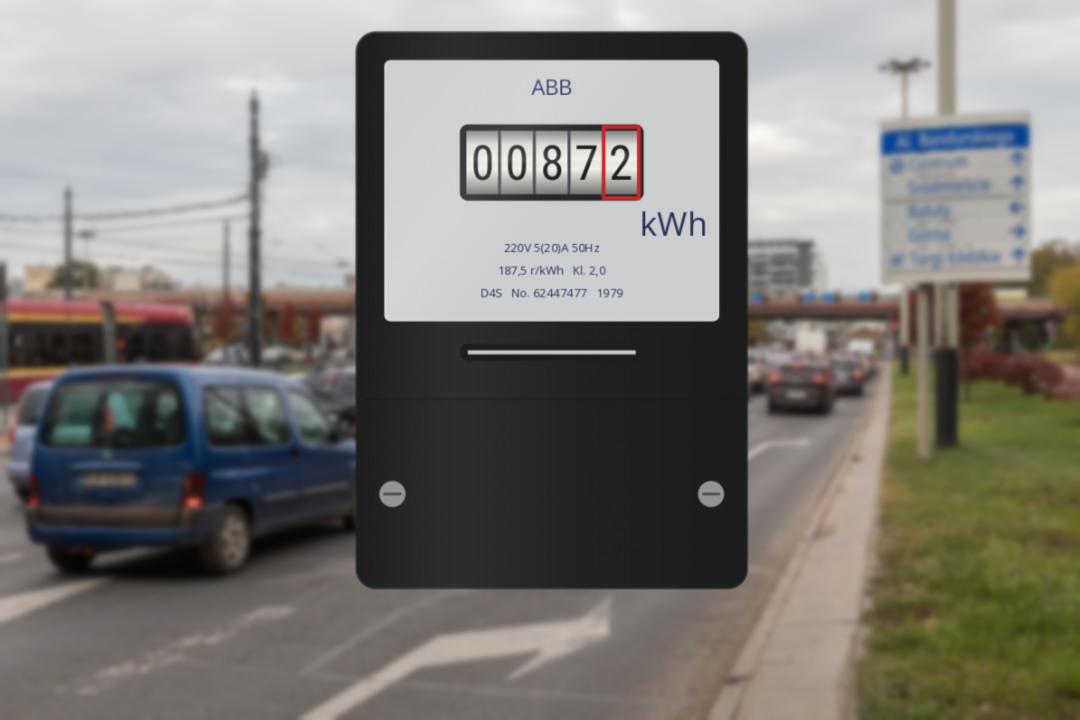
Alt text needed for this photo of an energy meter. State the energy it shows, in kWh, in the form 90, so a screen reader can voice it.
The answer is 87.2
